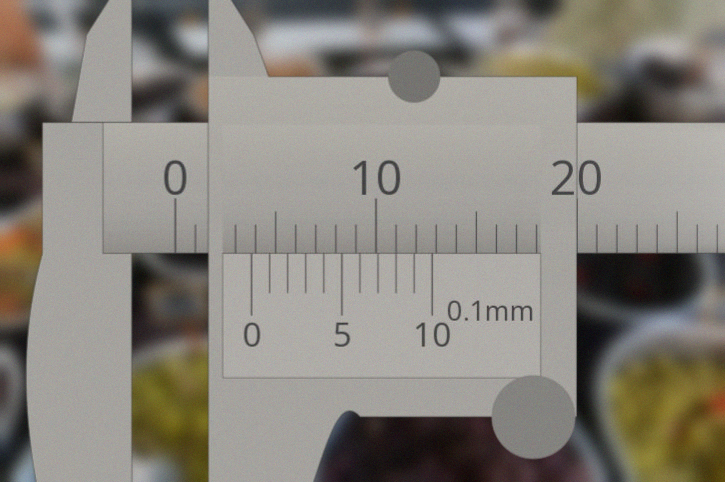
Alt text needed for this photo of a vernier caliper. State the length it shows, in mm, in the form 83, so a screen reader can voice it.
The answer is 3.8
